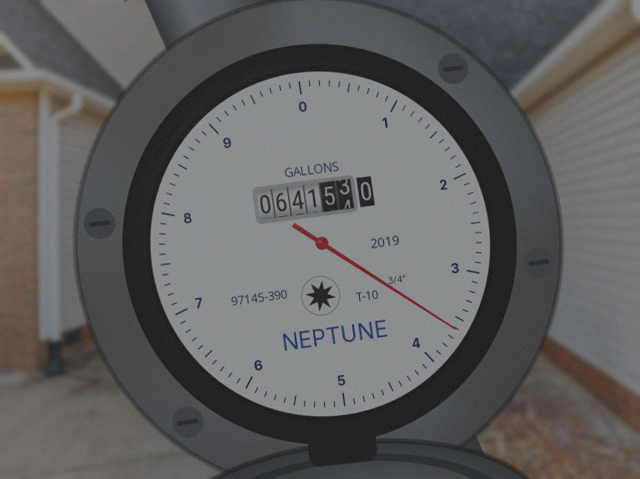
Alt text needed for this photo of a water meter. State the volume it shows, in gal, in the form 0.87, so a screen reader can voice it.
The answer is 641533.6
